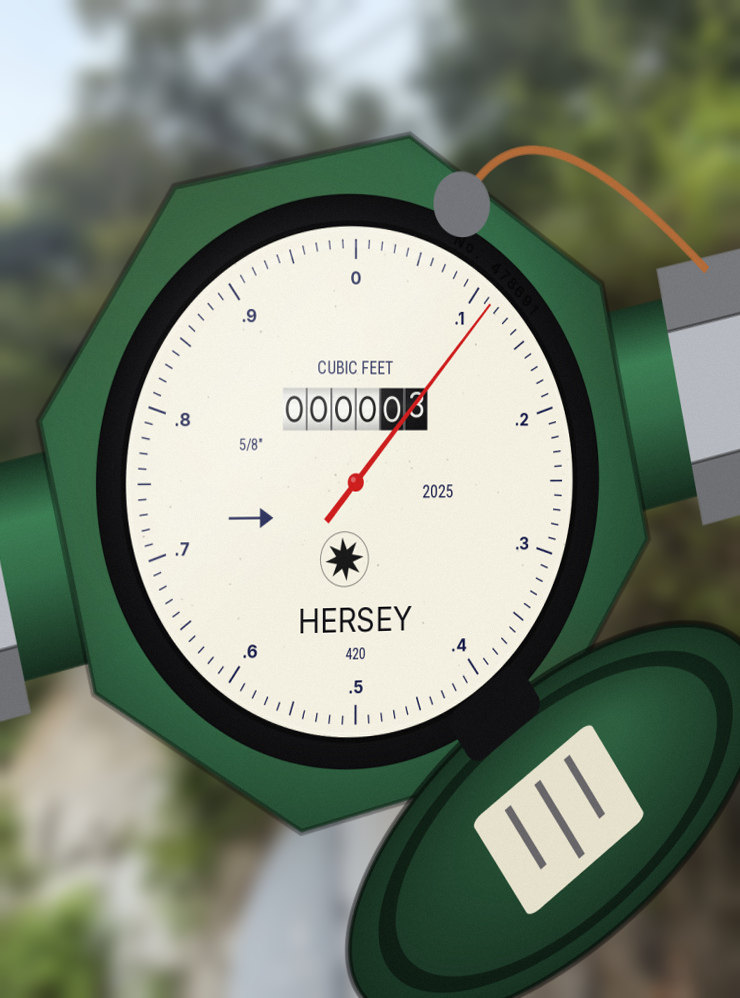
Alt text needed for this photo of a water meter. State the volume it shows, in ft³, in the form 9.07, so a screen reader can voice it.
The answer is 3.11
